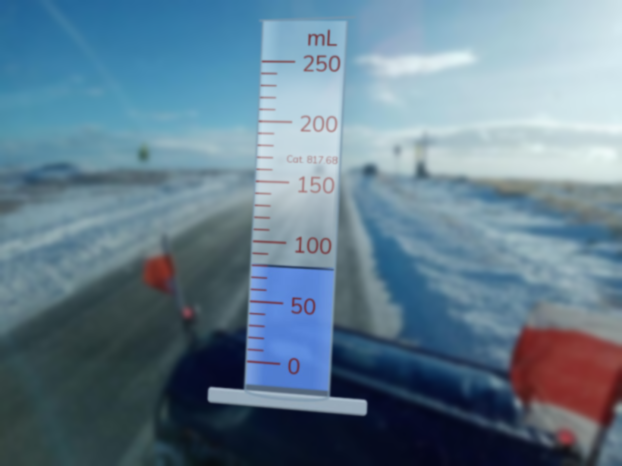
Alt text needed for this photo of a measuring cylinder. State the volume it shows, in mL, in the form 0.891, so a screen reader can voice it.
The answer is 80
